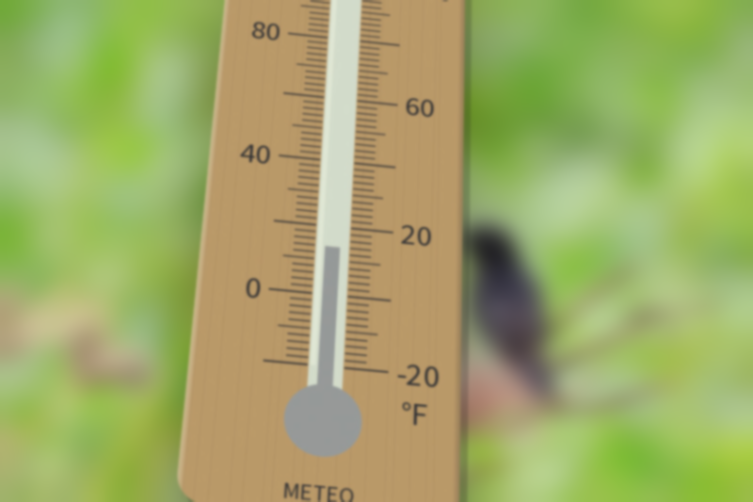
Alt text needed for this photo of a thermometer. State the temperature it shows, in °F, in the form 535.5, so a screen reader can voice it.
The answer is 14
